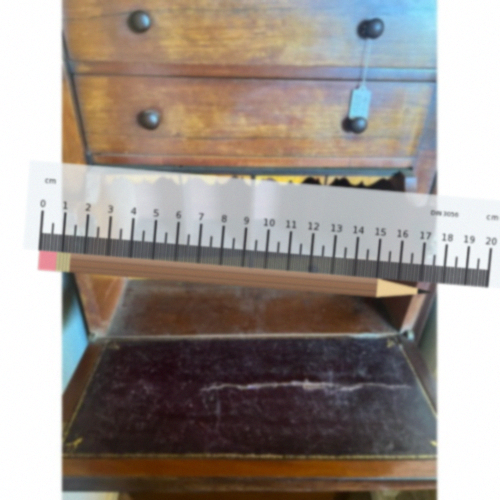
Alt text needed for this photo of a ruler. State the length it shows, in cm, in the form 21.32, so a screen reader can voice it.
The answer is 17.5
